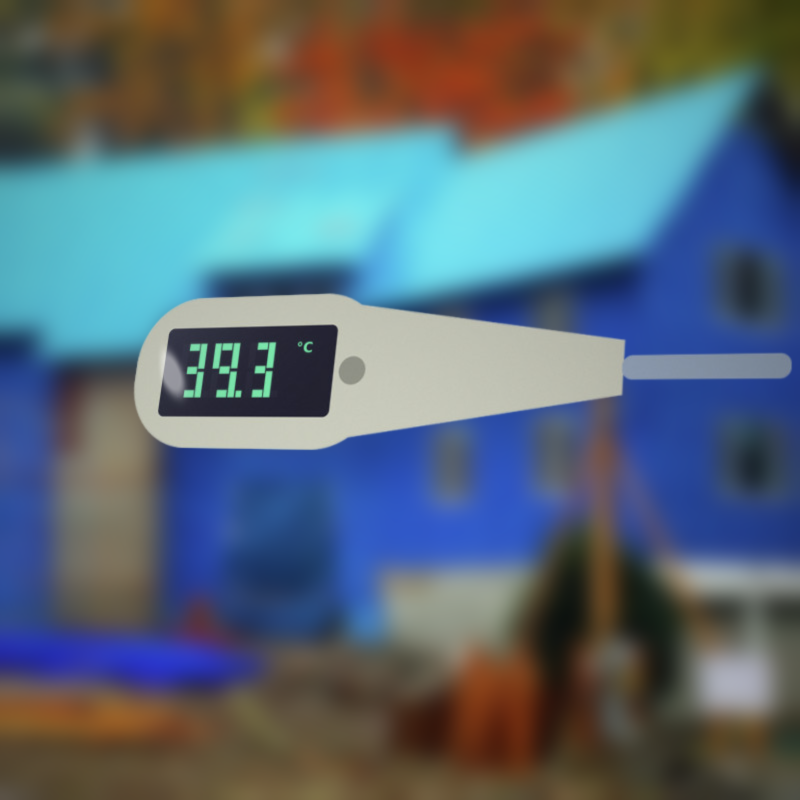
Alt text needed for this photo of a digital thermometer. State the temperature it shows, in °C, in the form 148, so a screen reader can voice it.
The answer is 39.3
